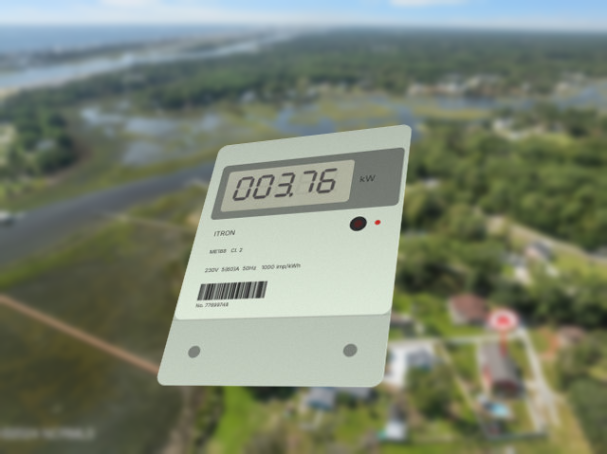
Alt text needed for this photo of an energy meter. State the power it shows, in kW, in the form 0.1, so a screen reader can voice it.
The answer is 3.76
